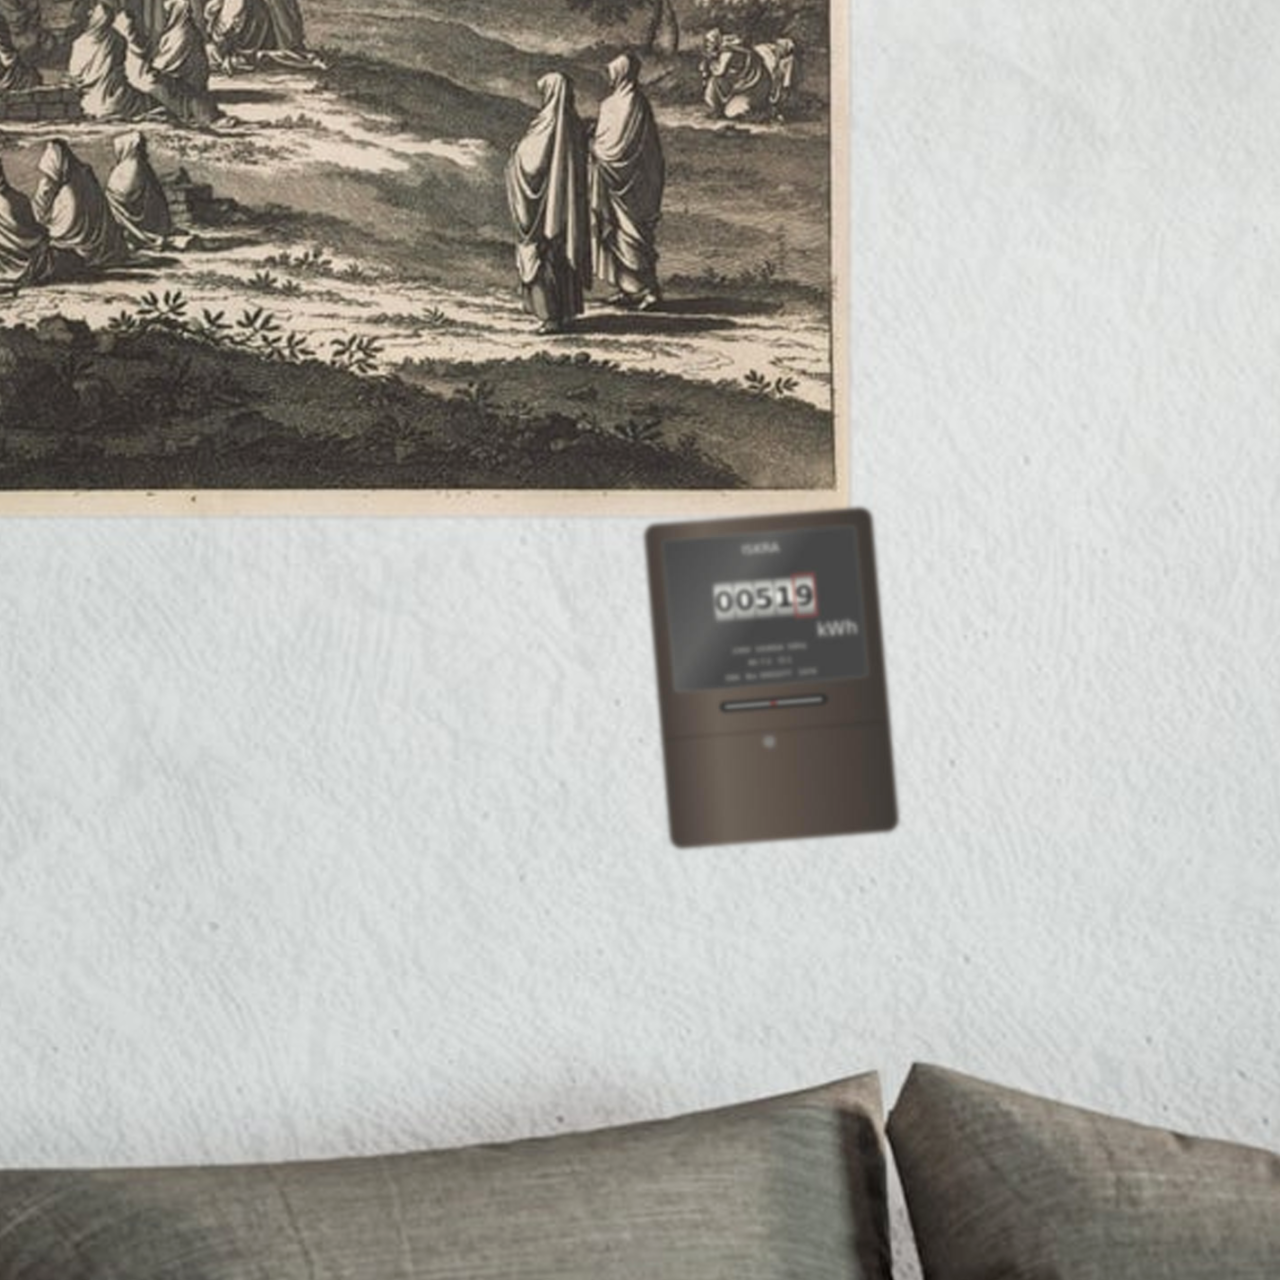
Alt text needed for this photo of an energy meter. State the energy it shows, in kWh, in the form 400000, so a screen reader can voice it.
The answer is 51.9
